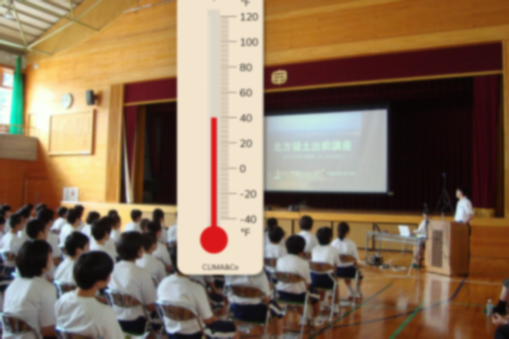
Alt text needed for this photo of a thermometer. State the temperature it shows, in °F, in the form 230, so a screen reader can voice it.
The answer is 40
